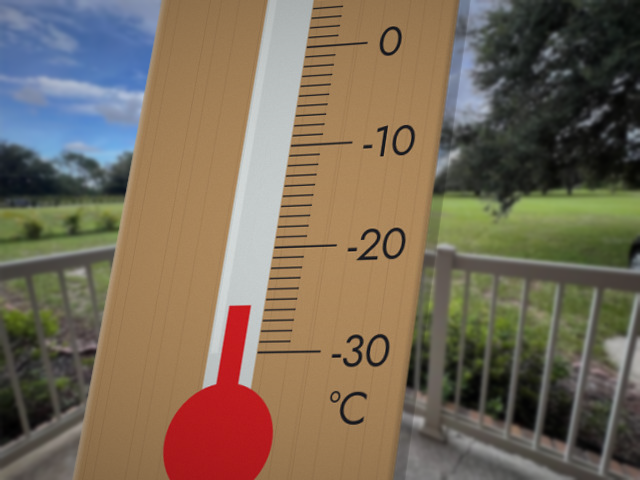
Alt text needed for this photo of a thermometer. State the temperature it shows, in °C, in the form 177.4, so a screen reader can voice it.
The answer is -25.5
